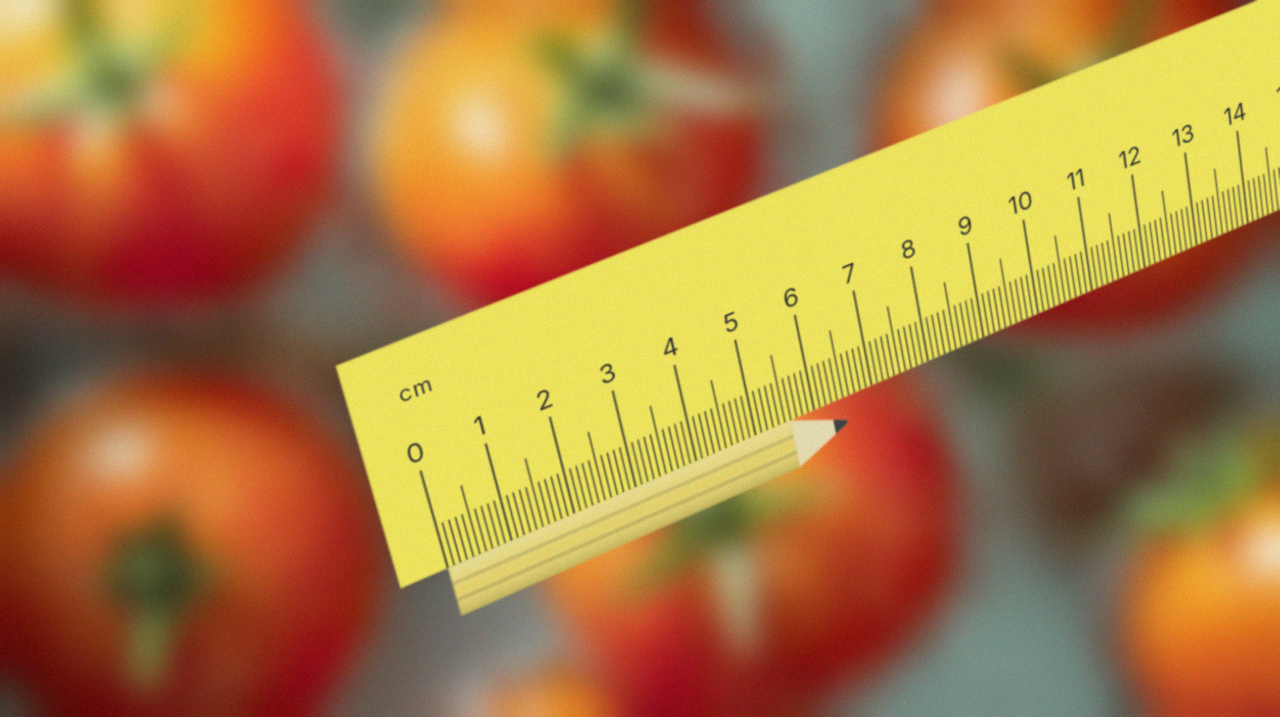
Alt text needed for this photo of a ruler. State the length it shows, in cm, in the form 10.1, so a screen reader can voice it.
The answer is 6.5
